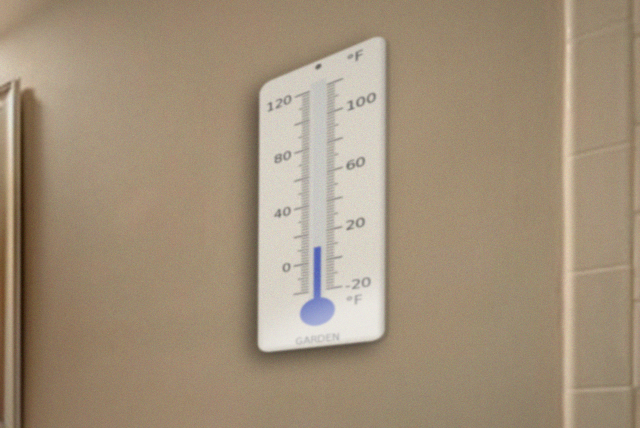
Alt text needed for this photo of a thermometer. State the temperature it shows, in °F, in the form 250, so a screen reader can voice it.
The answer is 10
